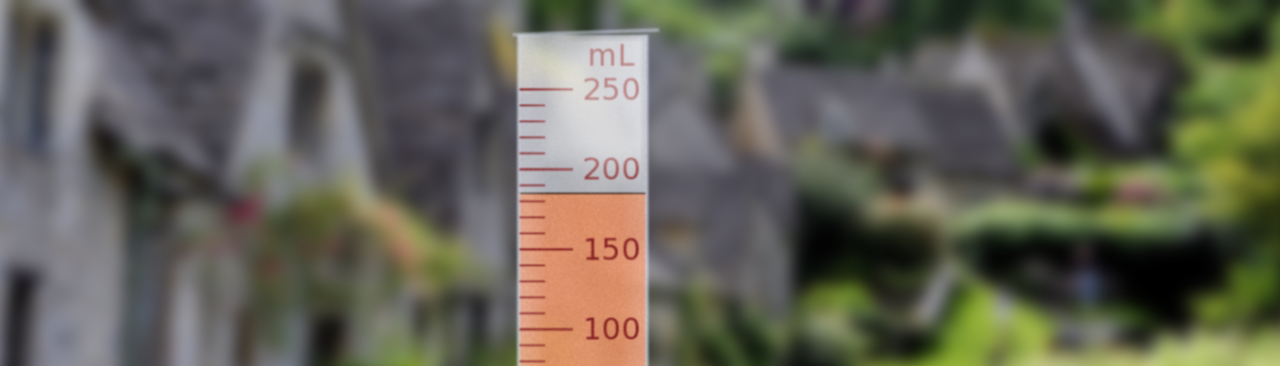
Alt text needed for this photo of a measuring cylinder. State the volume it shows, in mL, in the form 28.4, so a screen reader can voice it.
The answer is 185
